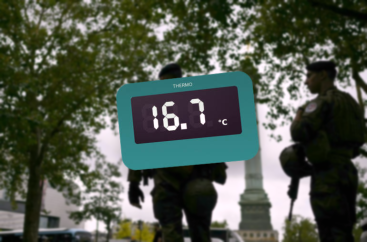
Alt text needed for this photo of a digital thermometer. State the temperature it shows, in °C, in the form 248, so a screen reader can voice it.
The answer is 16.7
